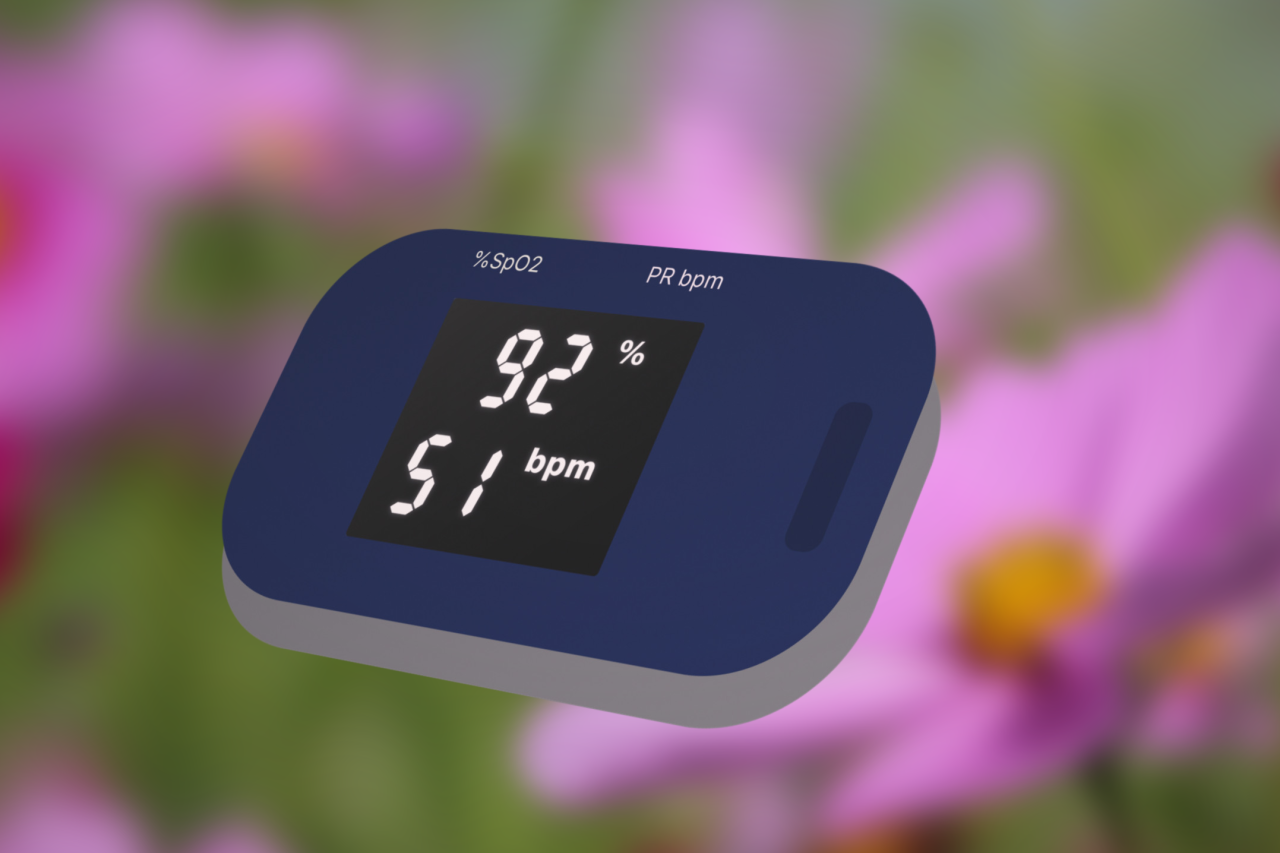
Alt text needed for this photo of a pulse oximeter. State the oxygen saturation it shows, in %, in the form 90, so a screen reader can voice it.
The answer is 92
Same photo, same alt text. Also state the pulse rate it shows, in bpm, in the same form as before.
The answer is 51
